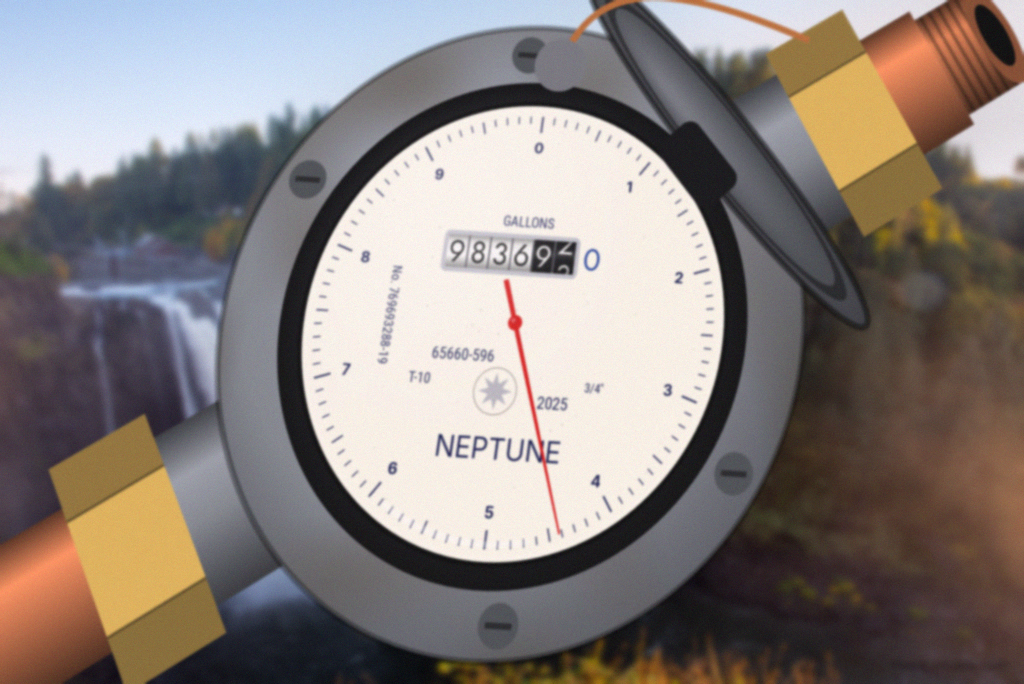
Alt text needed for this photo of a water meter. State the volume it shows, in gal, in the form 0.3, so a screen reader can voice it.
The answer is 9836924.4
